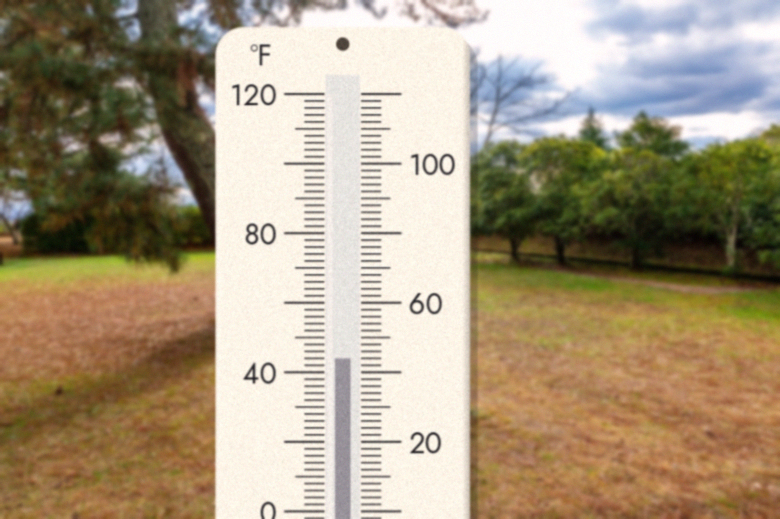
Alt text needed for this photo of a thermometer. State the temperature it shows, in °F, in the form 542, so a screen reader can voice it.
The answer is 44
